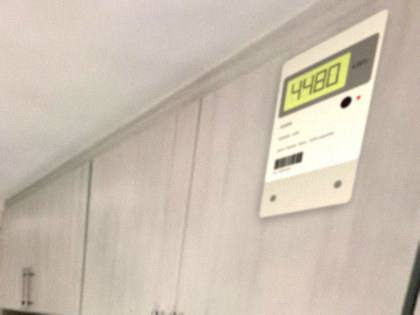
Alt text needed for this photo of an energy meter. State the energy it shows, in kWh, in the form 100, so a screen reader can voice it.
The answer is 4480
